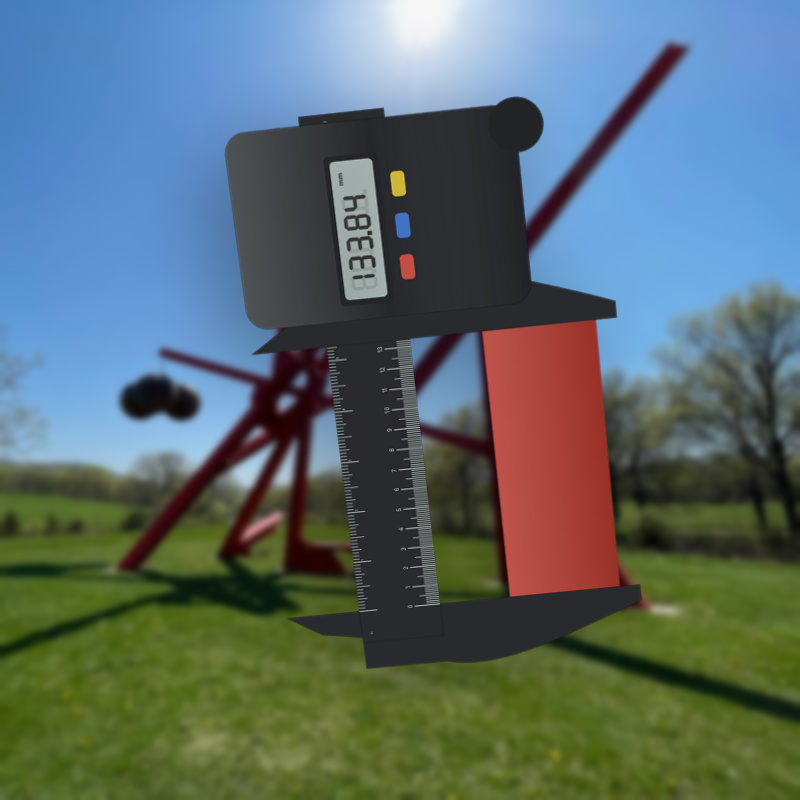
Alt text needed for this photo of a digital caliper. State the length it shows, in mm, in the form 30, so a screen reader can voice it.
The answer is 133.84
